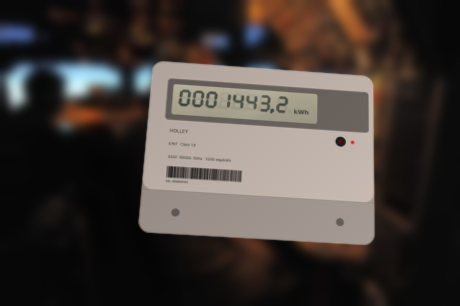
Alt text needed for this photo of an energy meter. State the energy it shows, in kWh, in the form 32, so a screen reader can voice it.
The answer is 1443.2
